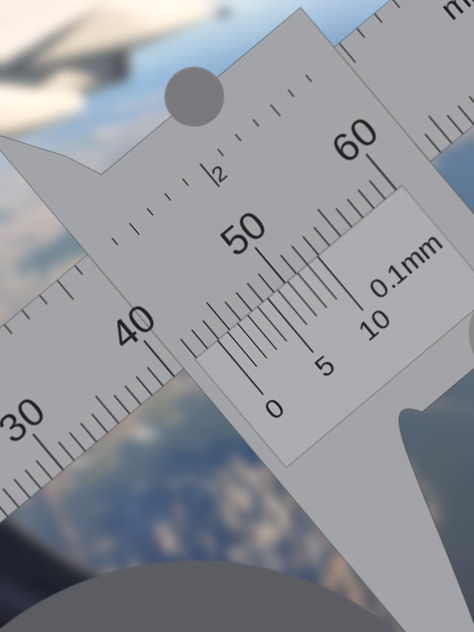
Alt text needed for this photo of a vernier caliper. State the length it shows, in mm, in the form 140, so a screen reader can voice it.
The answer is 43.9
